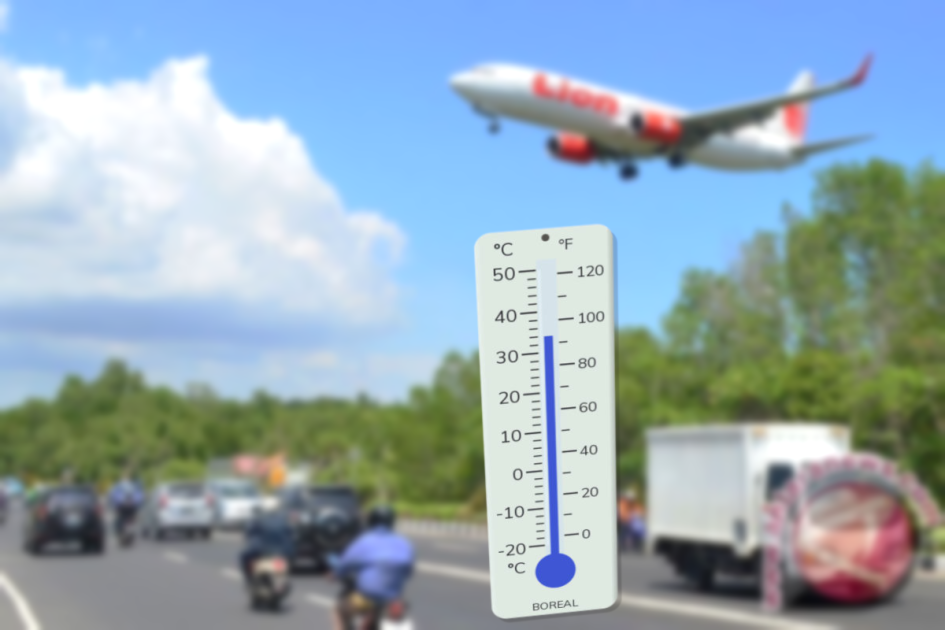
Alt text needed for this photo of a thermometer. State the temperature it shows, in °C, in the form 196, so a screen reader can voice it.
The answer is 34
